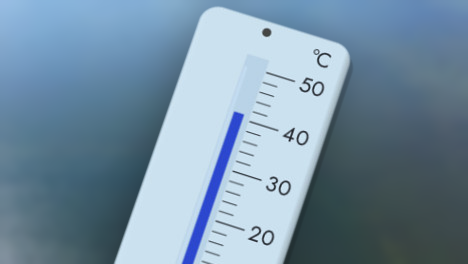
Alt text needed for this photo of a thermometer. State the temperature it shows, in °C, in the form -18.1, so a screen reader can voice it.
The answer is 41
